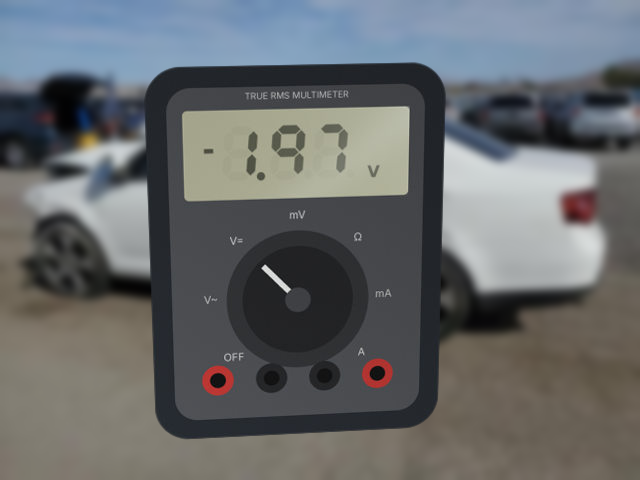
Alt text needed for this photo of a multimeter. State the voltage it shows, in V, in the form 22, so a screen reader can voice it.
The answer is -1.97
